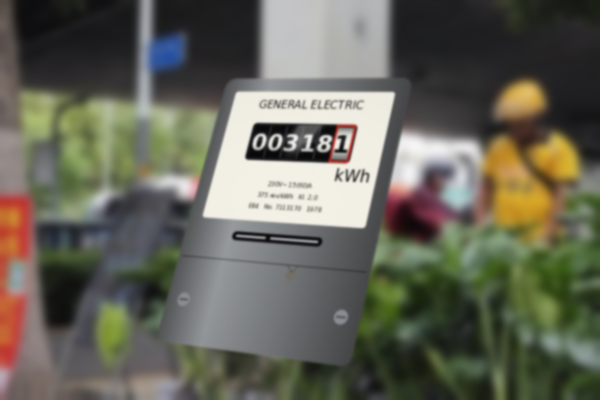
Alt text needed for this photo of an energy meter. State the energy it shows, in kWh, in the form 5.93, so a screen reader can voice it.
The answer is 318.1
